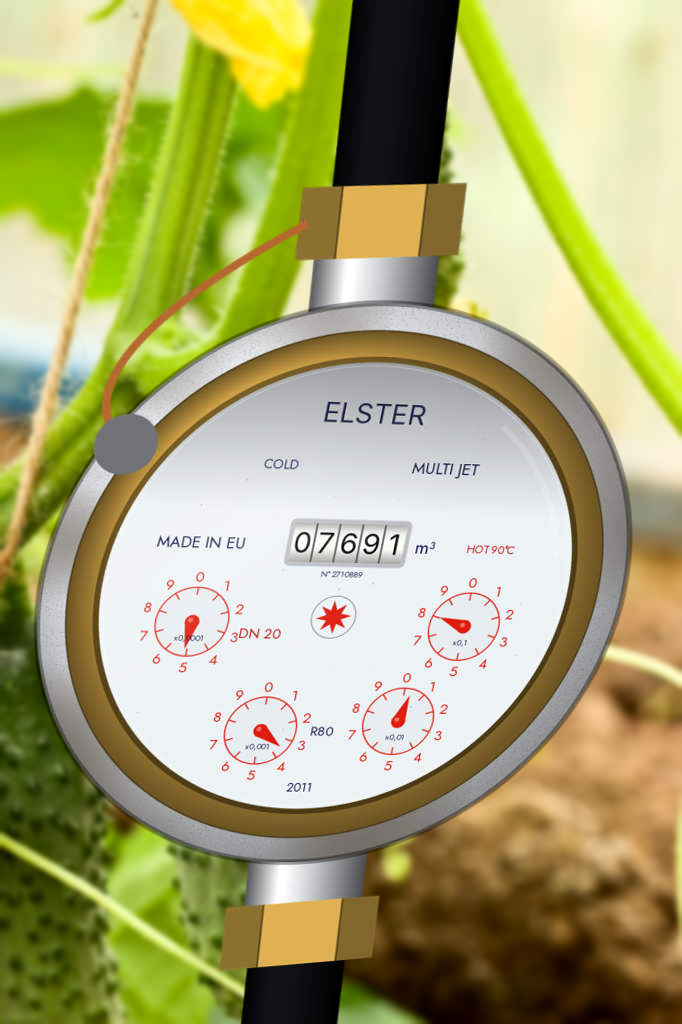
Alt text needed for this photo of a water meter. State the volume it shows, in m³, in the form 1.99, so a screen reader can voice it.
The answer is 7691.8035
